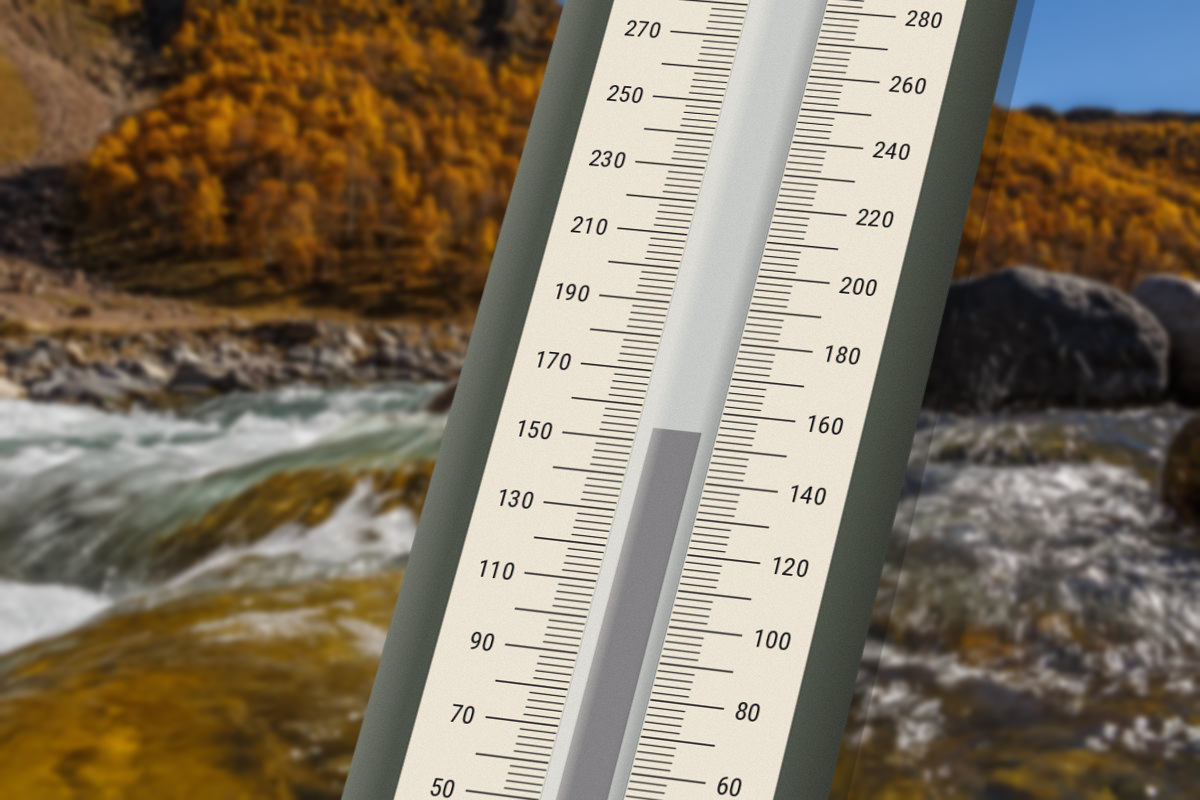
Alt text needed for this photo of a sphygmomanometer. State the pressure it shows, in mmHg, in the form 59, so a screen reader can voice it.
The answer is 154
